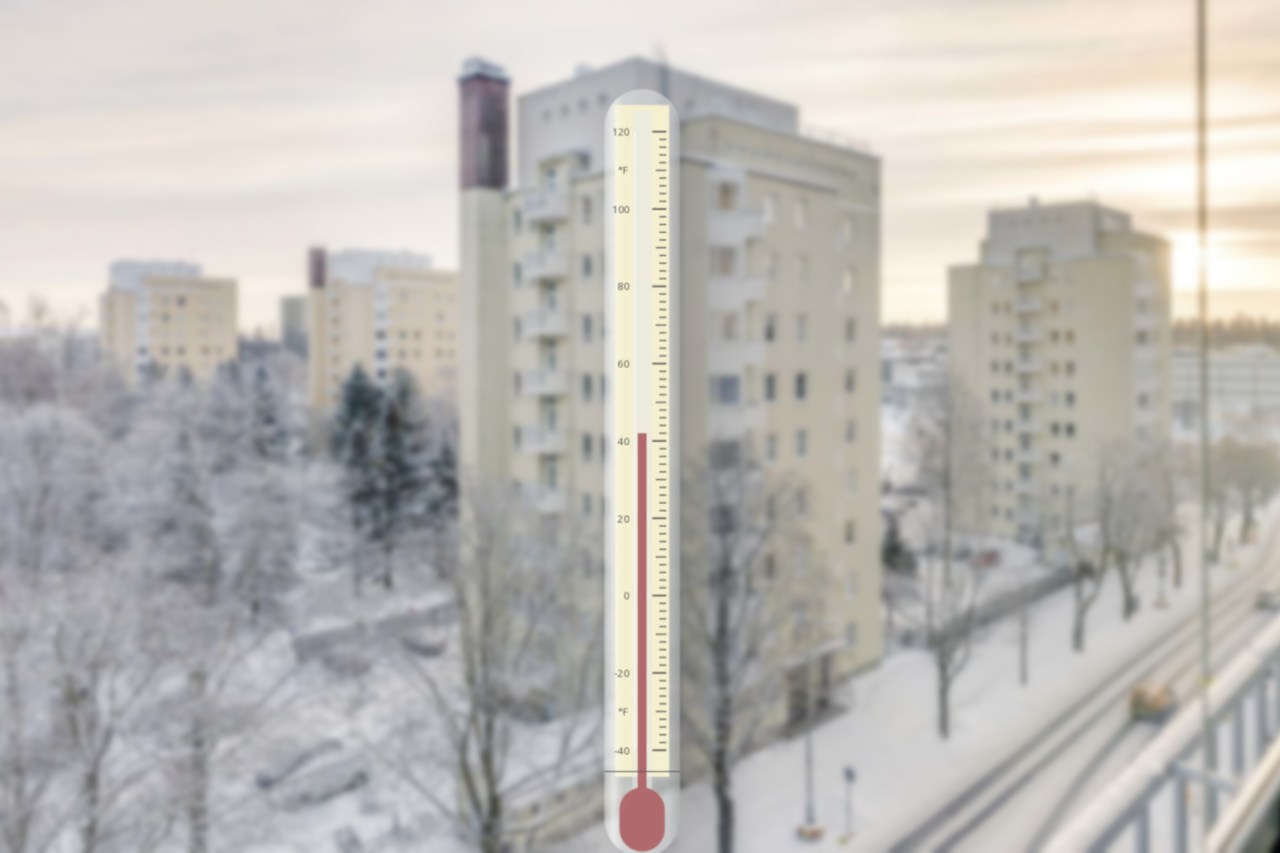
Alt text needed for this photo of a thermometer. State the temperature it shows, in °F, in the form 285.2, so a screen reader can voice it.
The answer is 42
